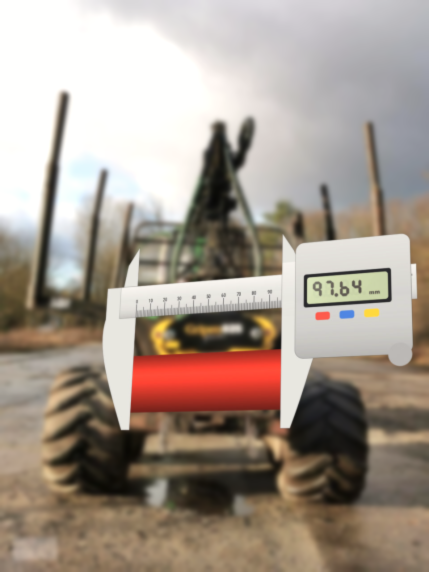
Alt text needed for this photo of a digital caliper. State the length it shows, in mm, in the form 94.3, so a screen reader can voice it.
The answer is 97.64
